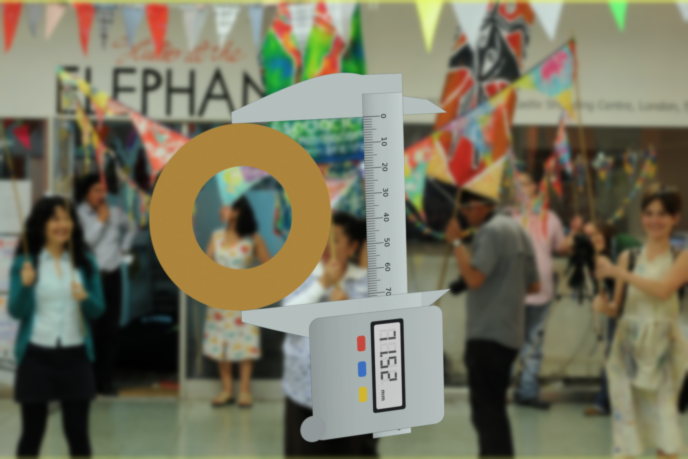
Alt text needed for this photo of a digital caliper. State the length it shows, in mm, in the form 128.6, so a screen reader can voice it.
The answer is 71.52
